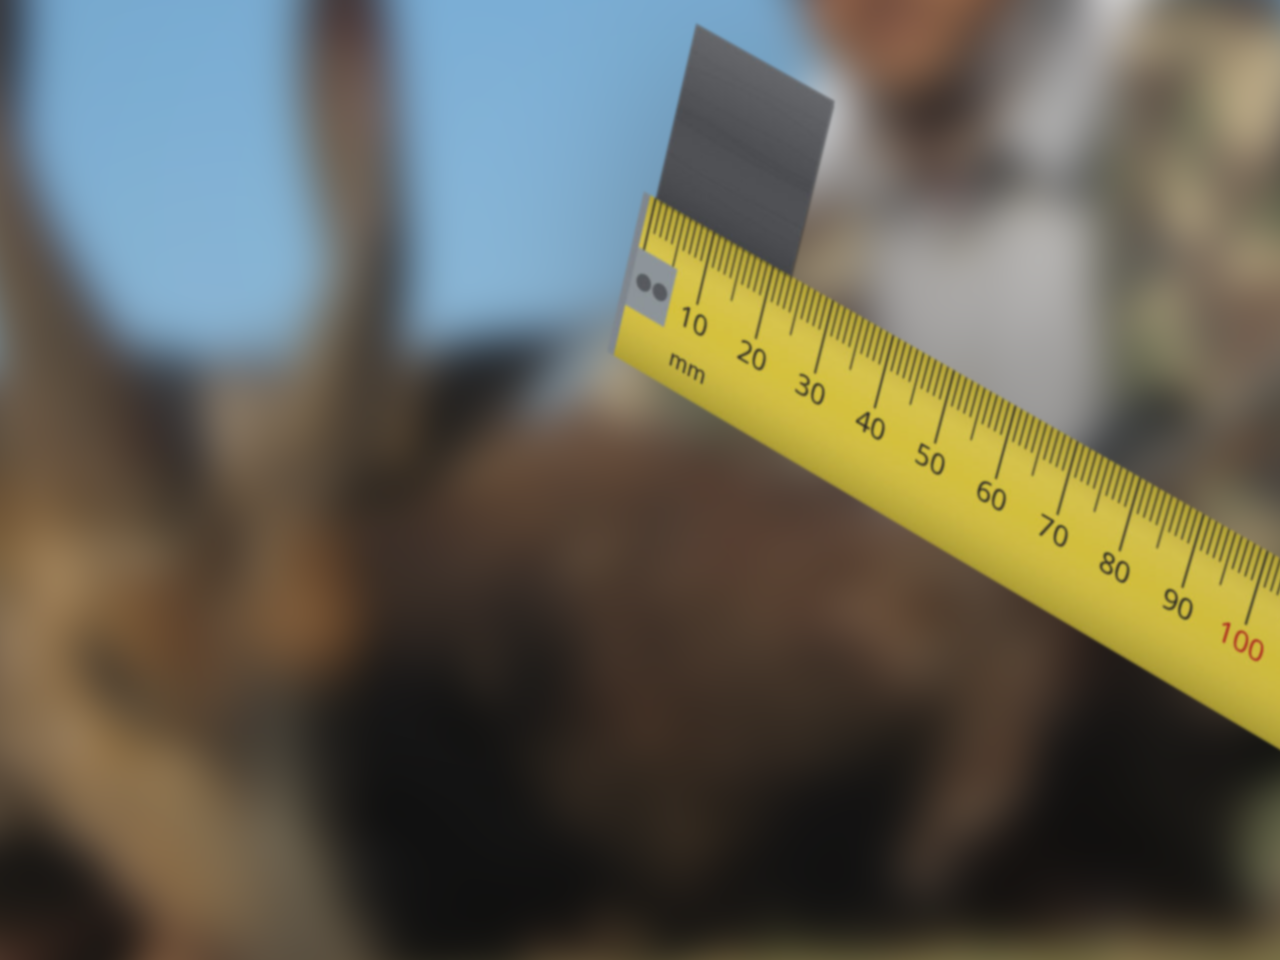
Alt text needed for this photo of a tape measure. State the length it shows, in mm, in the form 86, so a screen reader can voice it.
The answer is 23
